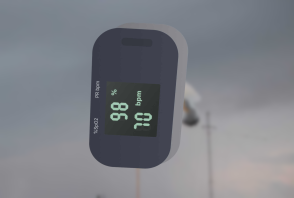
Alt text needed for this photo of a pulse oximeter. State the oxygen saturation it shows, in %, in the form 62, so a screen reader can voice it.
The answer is 98
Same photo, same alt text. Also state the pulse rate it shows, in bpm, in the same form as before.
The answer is 70
